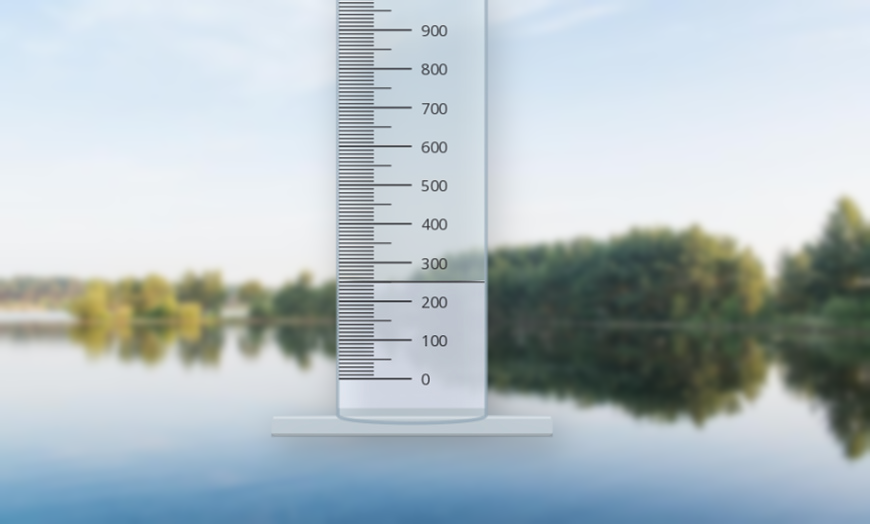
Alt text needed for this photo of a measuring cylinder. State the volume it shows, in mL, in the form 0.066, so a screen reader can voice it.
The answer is 250
